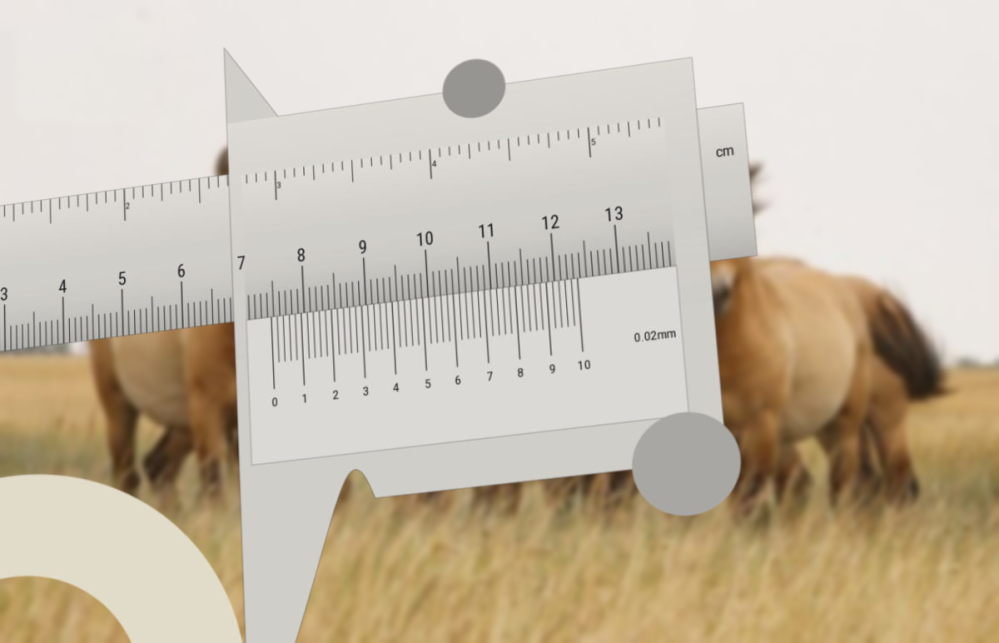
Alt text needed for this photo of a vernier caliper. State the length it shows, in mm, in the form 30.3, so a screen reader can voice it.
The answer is 74.6
